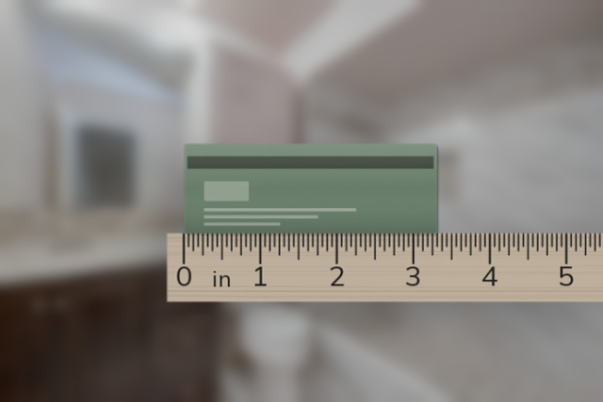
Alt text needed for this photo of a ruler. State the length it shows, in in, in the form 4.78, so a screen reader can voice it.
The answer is 3.3125
